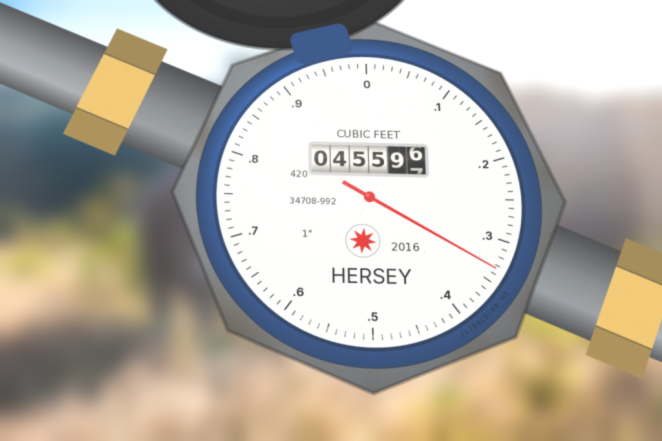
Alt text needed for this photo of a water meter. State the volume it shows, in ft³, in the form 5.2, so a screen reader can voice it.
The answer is 45596.33
